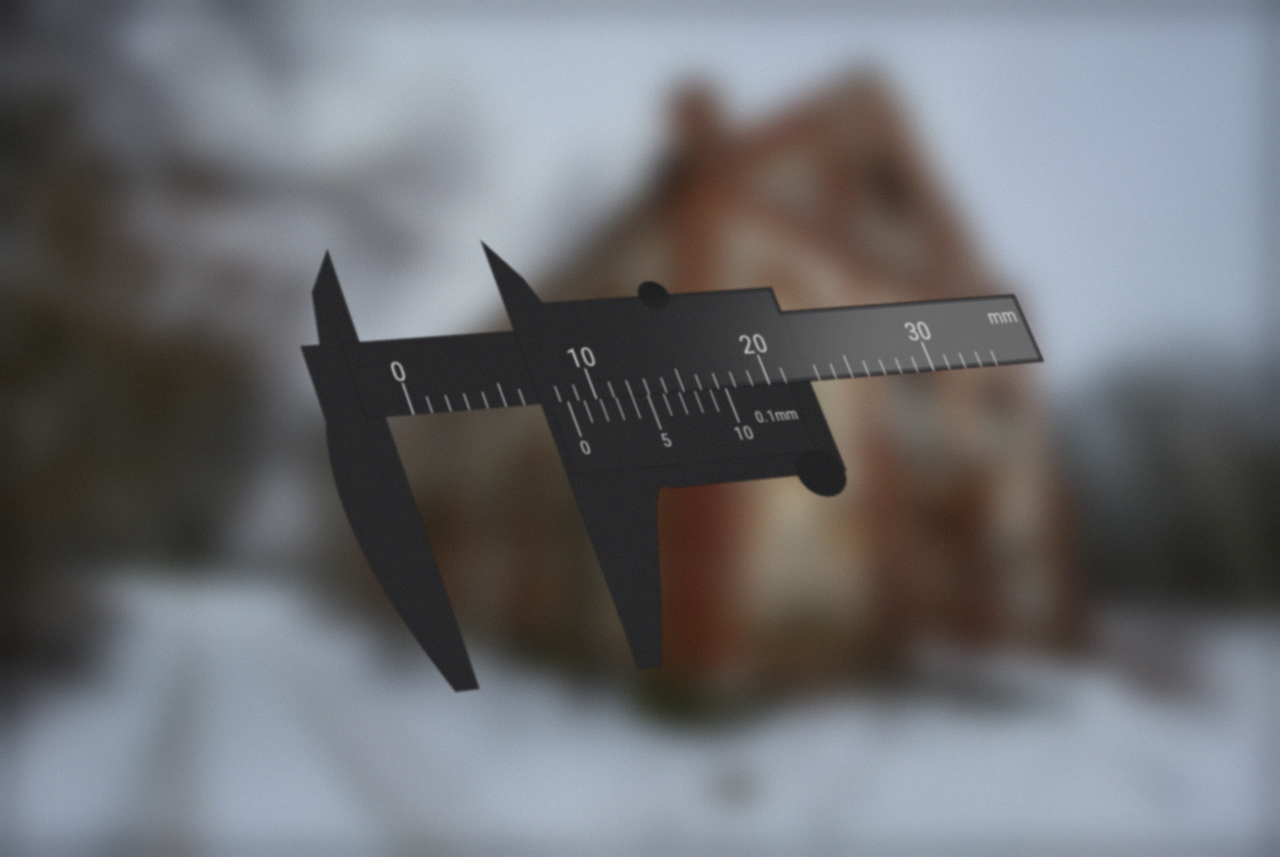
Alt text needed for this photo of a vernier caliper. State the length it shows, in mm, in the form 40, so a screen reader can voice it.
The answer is 8.4
